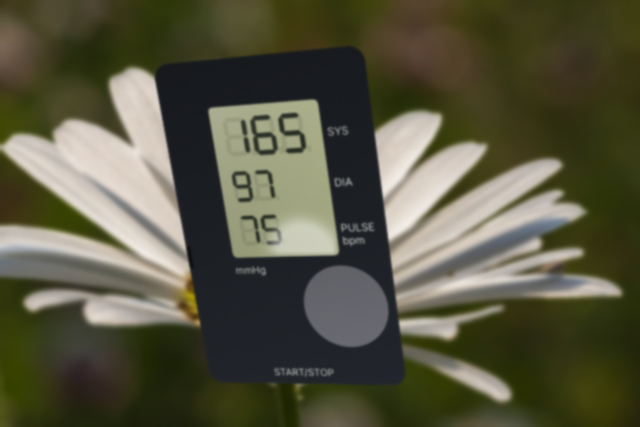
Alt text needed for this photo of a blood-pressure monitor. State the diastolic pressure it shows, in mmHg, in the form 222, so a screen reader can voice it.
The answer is 97
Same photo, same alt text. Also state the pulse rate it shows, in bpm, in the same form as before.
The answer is 75
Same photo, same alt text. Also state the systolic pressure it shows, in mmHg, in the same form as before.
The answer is 165
